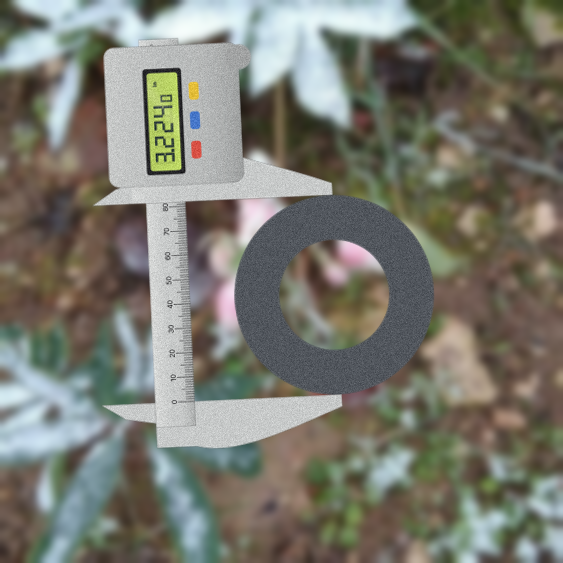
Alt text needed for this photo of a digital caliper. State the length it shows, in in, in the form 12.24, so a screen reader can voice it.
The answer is 3.2240
